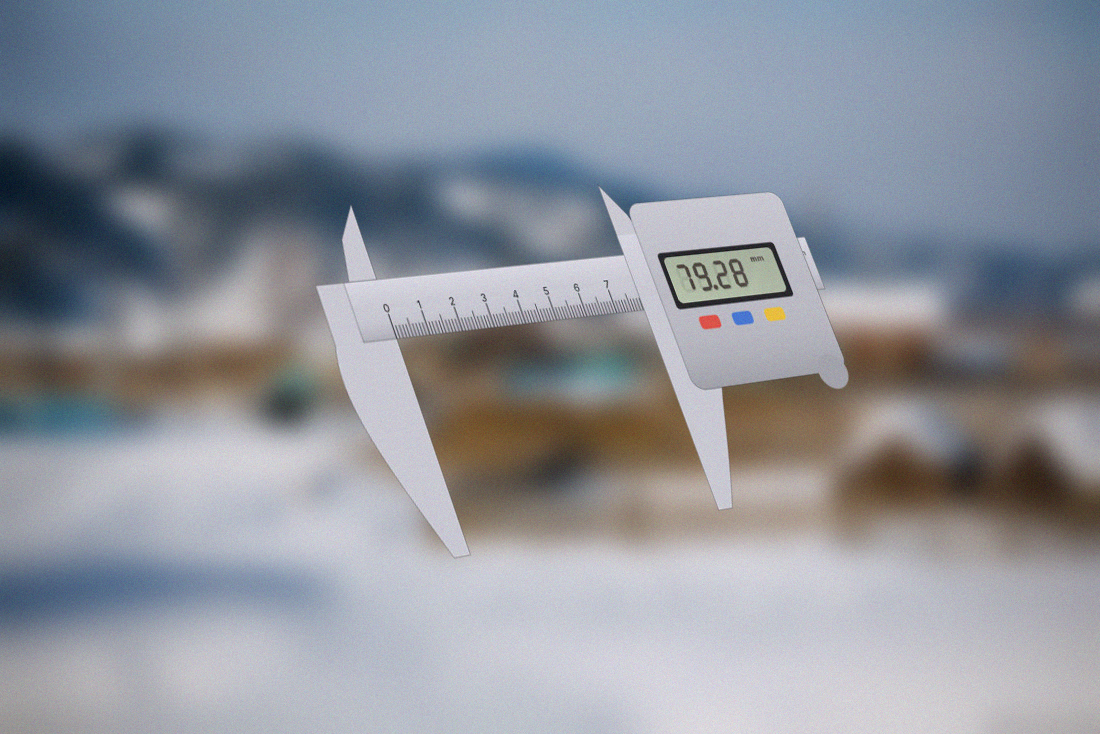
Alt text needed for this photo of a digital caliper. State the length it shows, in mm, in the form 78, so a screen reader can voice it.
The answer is 79.28
